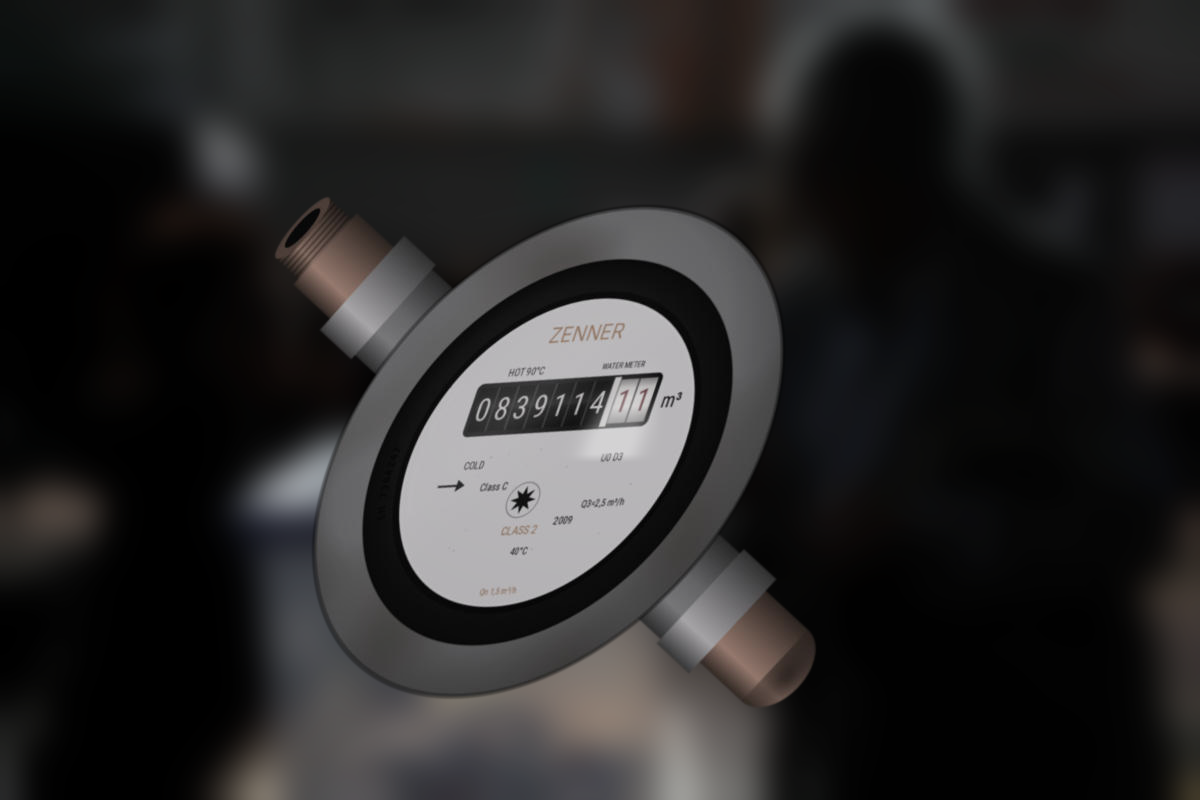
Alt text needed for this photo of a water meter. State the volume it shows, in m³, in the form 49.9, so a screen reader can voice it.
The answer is 839114.11
